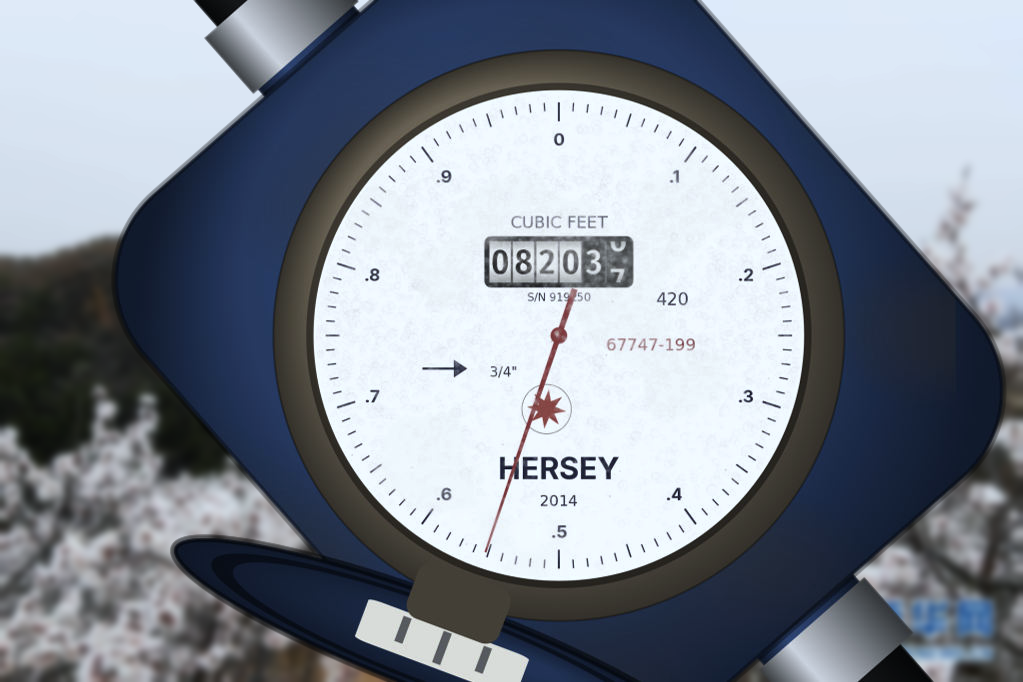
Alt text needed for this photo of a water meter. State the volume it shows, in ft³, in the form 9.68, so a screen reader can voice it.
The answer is 82036.55
